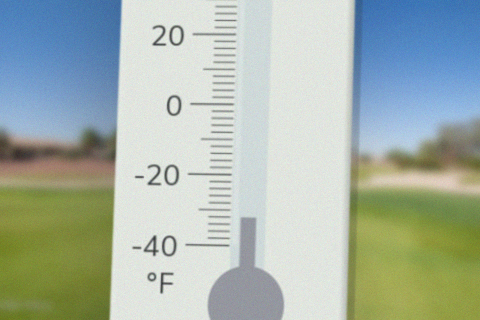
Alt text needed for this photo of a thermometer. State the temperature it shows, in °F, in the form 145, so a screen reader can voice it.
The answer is -32
